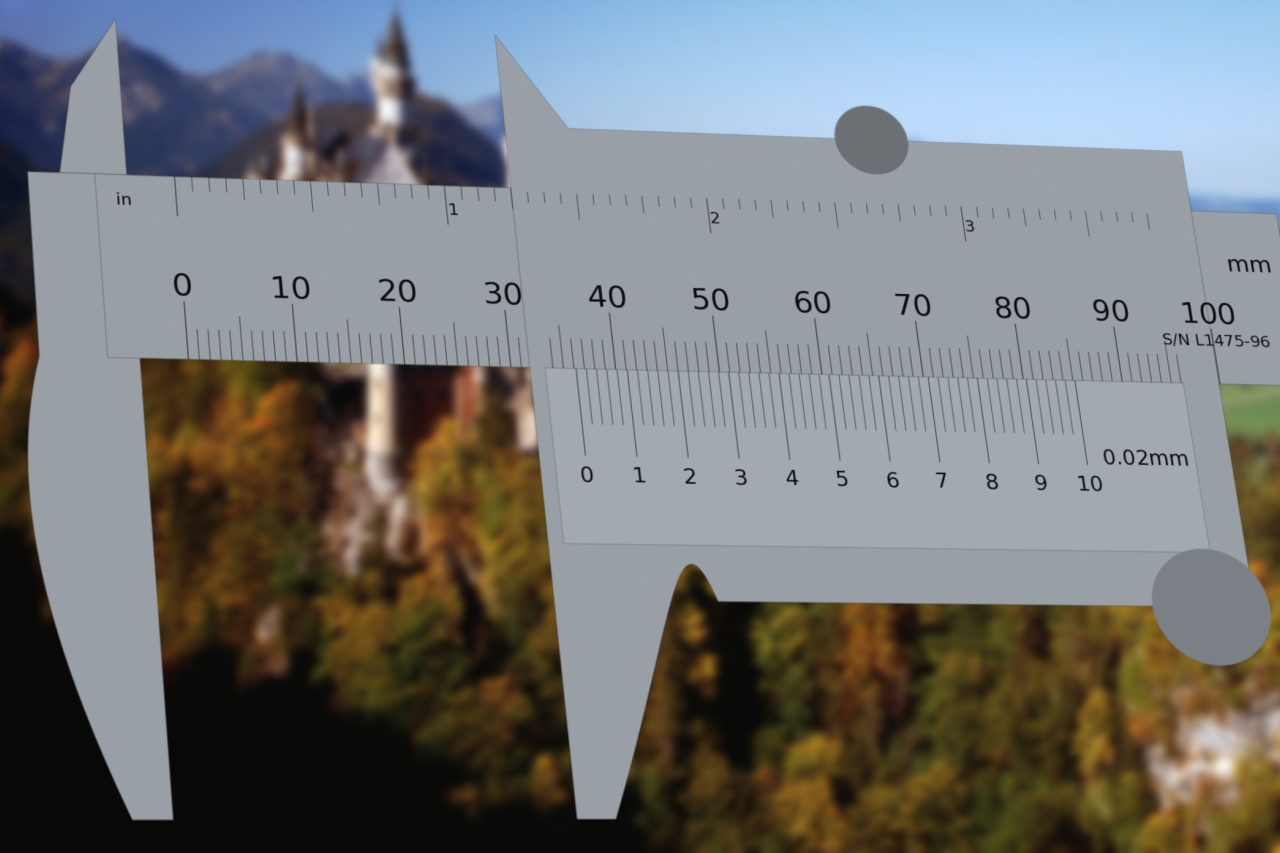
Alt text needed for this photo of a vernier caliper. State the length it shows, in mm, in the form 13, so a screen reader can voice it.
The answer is 36.2
